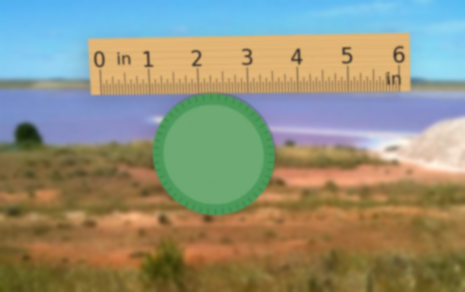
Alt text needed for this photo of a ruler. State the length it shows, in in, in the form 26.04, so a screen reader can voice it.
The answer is 2.5
